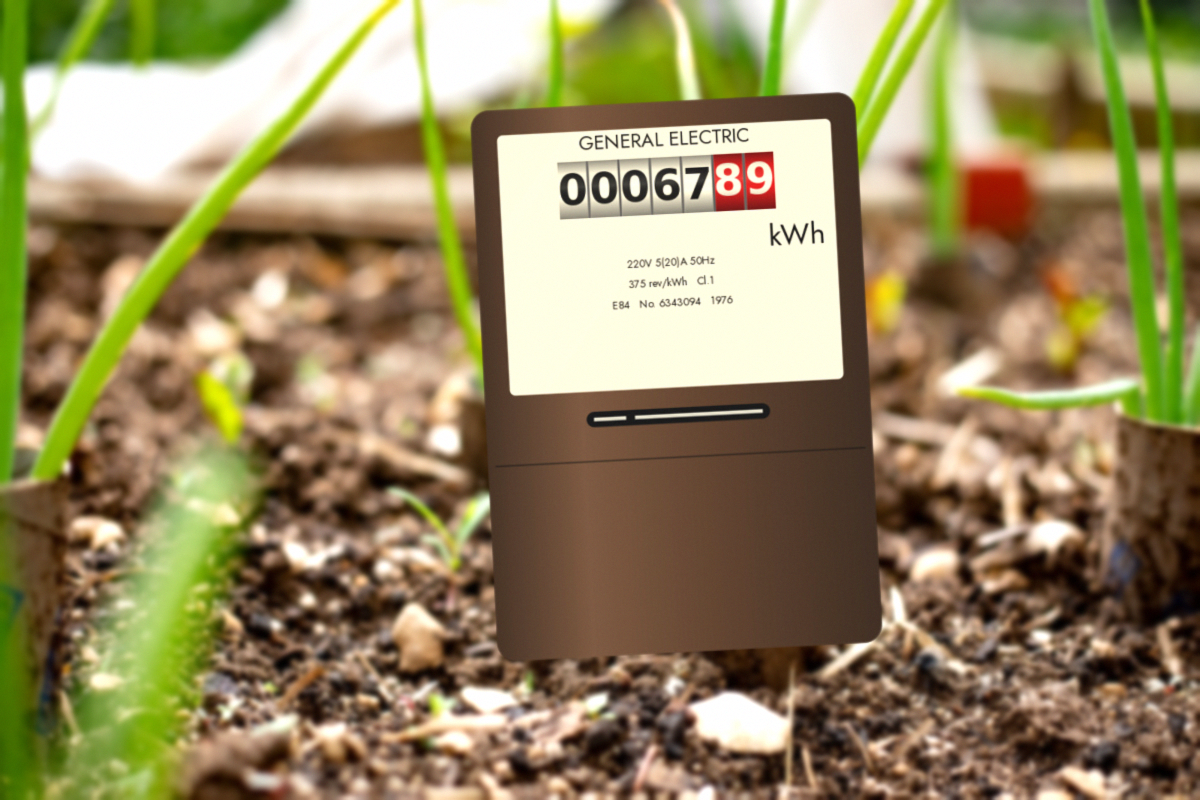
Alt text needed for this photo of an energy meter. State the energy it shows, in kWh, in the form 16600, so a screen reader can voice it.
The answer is 67.89
